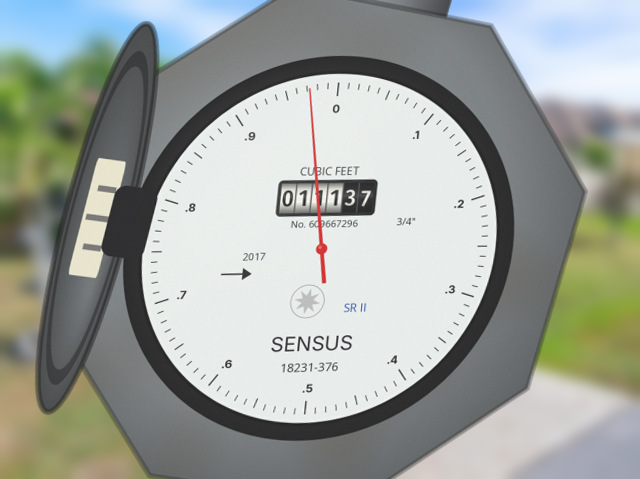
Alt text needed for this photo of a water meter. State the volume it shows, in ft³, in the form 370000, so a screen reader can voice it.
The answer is 11136.97
